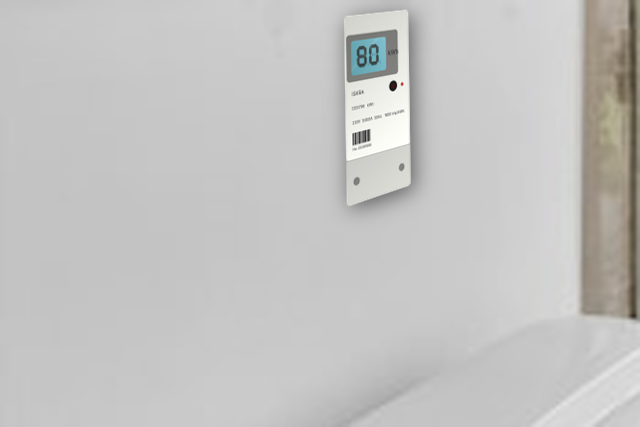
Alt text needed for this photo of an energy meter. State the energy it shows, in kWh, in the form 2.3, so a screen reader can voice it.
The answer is 80
